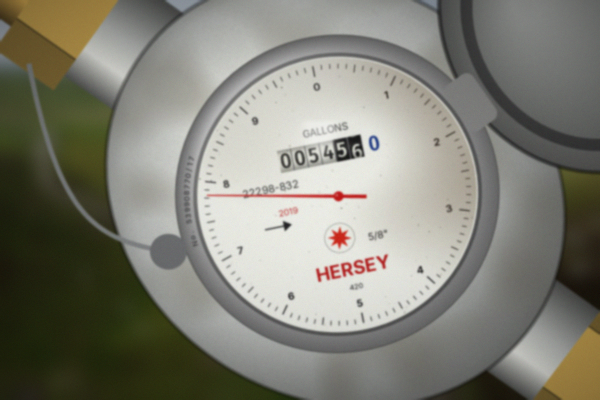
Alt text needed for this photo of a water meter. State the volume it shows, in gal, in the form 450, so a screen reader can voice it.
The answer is 54557.8
